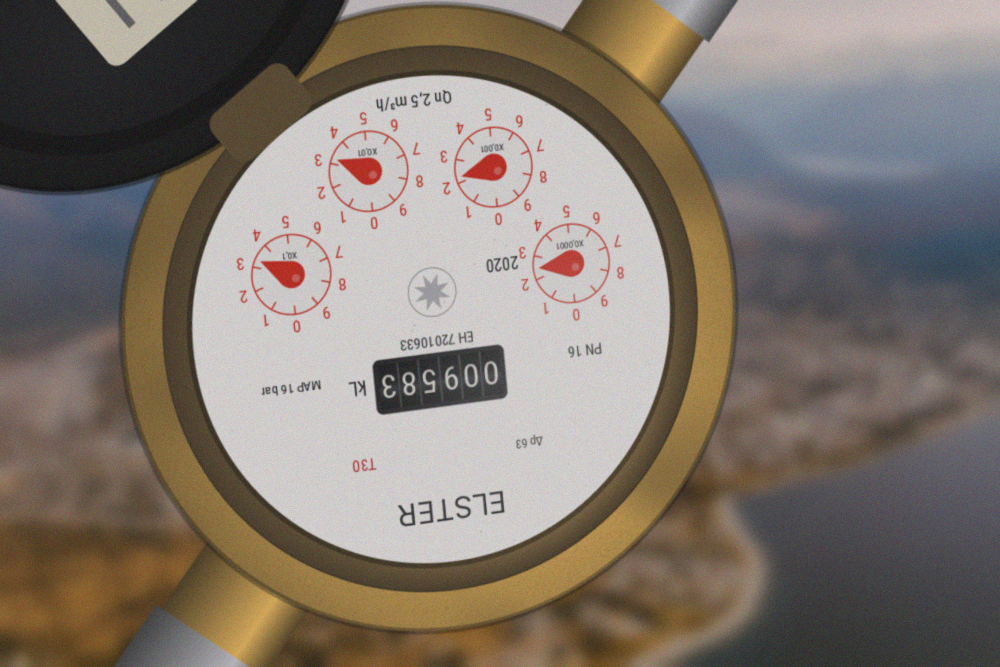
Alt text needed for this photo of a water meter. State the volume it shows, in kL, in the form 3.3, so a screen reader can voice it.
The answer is 9583.3322
